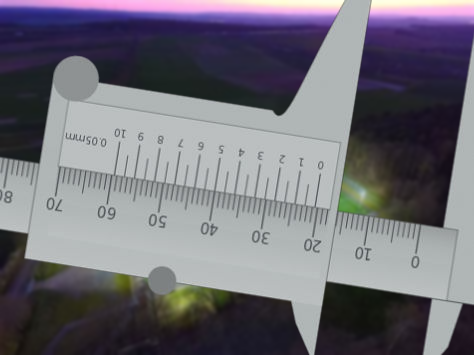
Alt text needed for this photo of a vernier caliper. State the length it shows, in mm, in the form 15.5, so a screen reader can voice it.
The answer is 20.5
